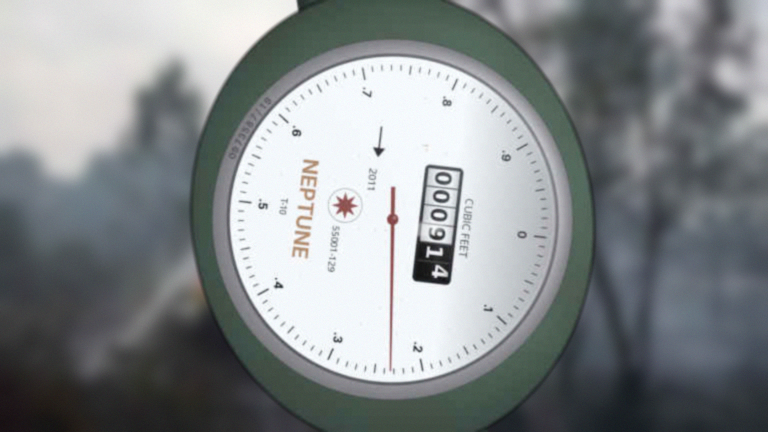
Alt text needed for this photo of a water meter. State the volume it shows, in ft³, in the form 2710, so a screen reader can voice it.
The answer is 914.23
